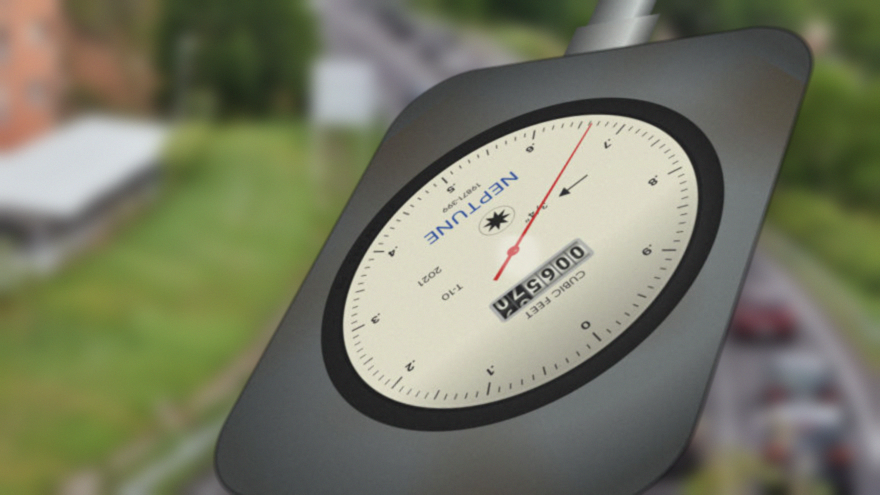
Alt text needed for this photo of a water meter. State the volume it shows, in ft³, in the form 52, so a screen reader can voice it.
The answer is 6569.66
